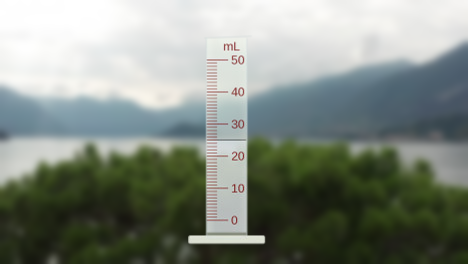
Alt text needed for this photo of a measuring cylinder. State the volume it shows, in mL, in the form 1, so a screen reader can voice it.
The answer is 25
